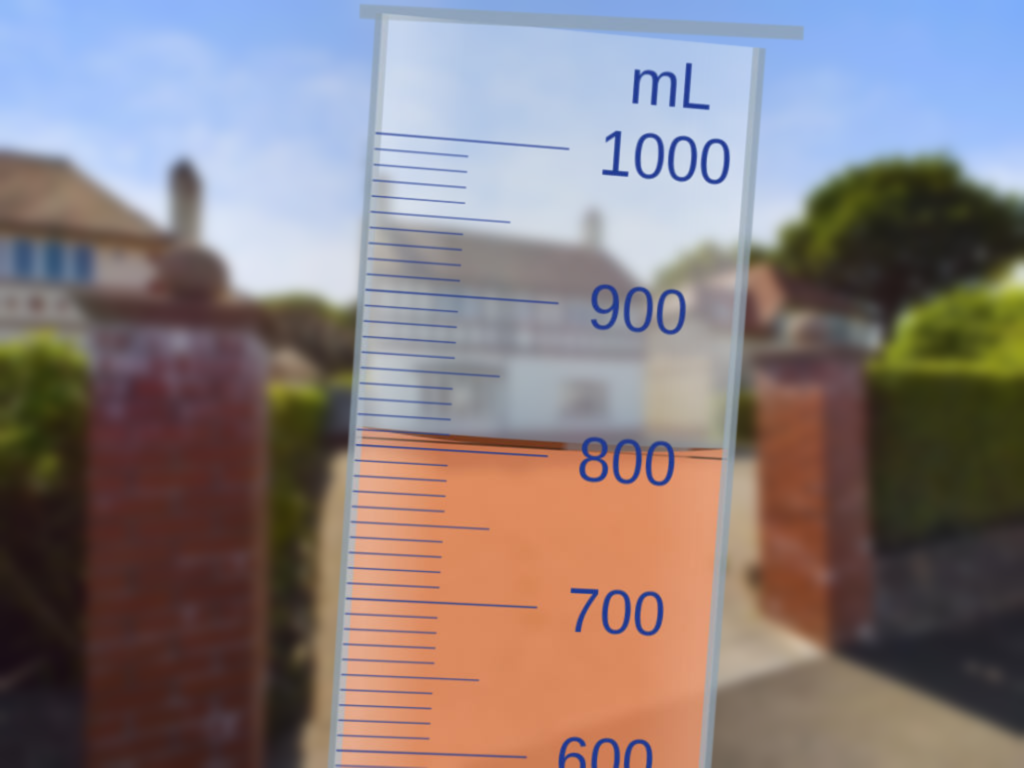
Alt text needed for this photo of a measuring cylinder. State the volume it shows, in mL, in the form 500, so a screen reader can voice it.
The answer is 805
